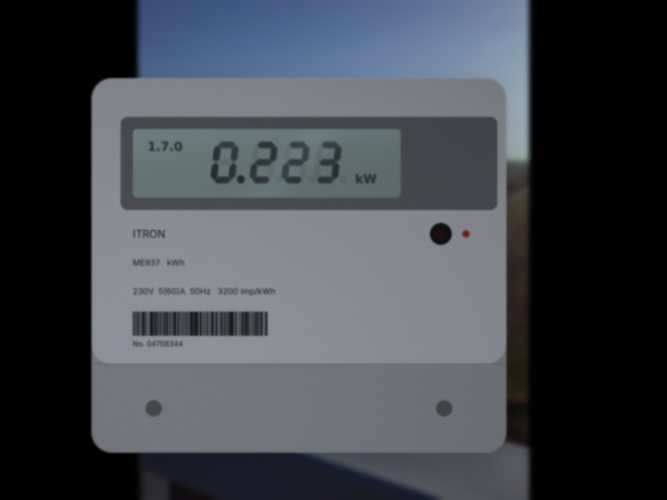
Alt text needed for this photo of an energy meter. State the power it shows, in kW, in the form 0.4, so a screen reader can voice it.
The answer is 0.223
